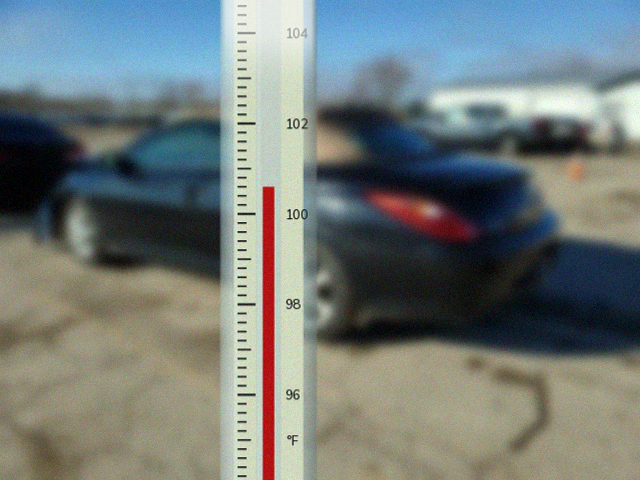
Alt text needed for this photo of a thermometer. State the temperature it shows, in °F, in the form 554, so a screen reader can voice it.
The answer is 100.6
